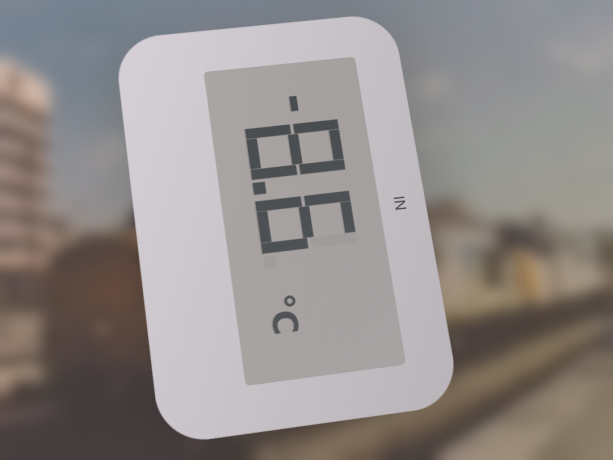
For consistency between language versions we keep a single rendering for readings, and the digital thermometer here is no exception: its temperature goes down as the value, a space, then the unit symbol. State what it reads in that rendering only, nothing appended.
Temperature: -8.6 °C
